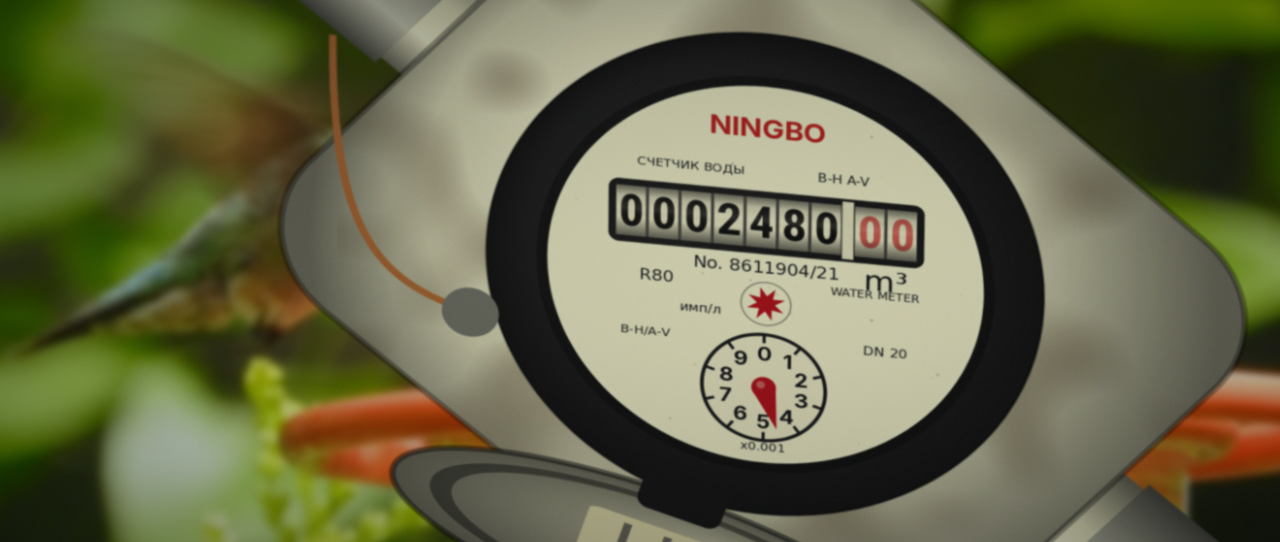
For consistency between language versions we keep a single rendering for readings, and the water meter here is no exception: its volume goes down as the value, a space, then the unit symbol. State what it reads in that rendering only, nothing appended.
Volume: 2480.004 m³
